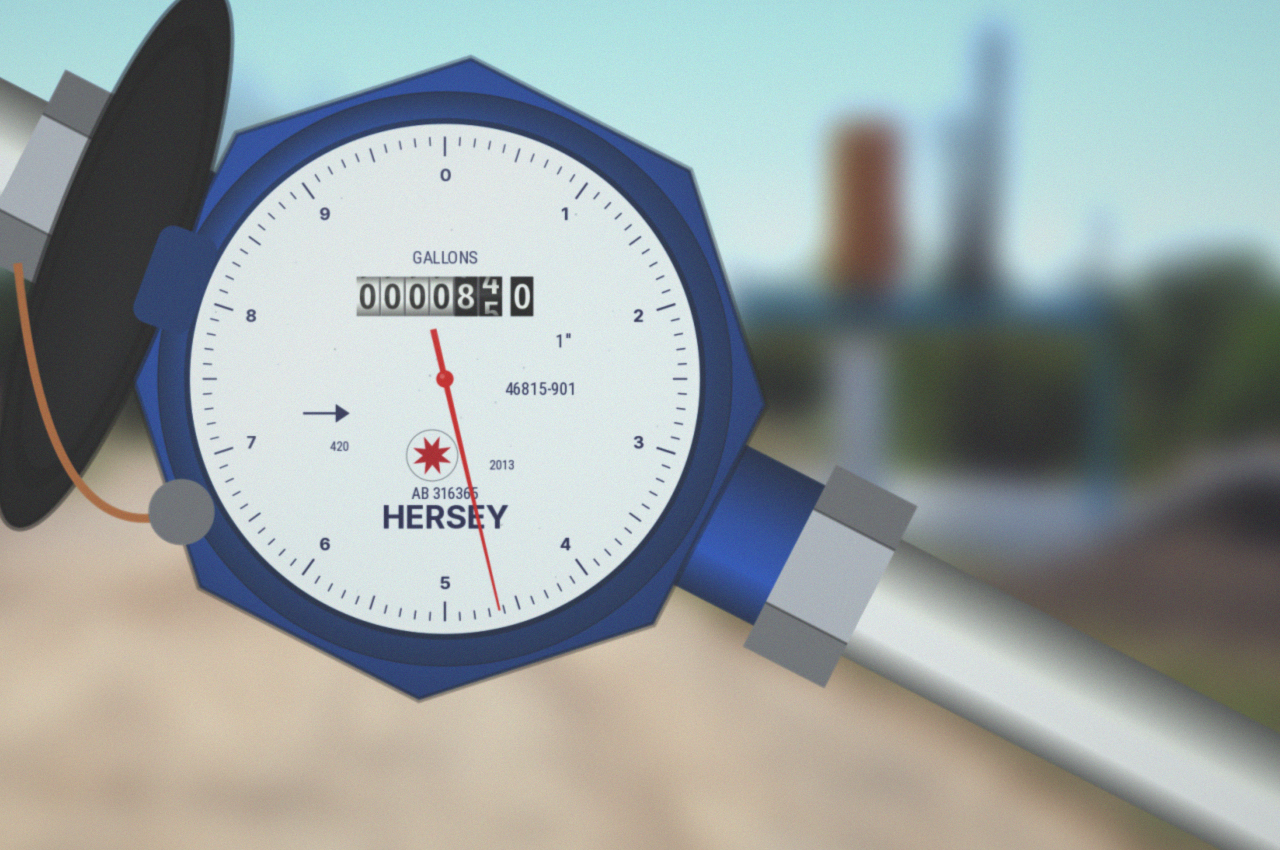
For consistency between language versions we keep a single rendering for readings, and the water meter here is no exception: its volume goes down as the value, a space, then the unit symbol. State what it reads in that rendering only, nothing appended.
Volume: 844.6 gal
